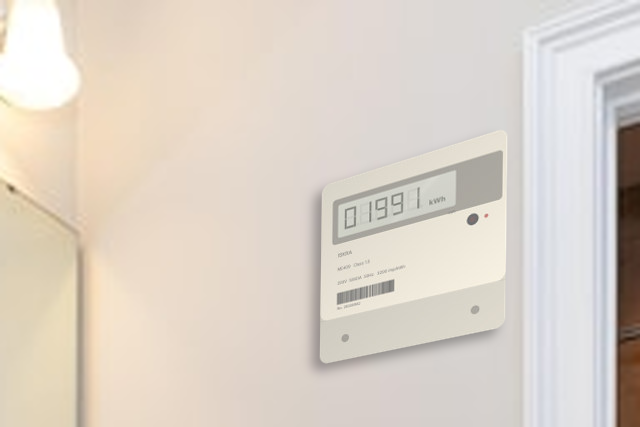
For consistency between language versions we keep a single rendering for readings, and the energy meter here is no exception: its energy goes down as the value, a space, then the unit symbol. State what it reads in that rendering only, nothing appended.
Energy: 1991 kWh
